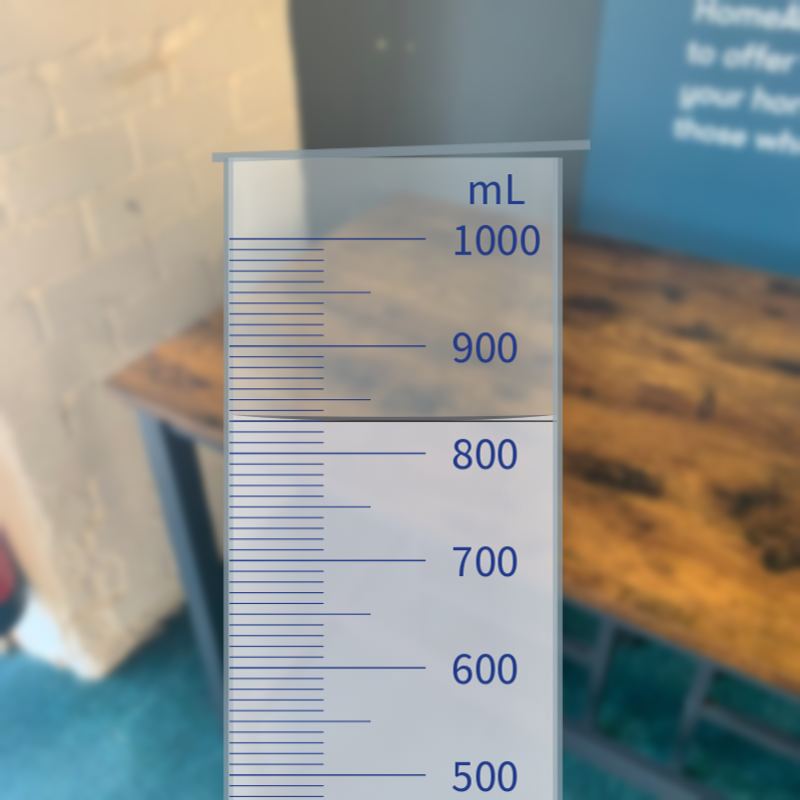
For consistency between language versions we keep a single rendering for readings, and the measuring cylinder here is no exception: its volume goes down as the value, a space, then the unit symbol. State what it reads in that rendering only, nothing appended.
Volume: 830 mL
